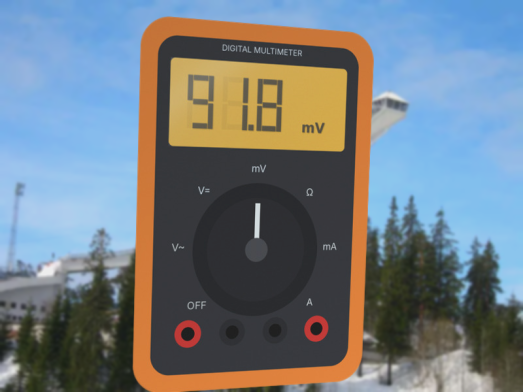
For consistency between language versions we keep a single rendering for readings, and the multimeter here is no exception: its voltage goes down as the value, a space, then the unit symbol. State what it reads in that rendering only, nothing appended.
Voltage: 91.8 mV
